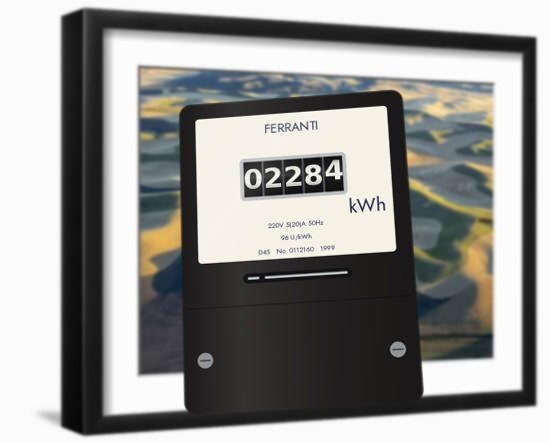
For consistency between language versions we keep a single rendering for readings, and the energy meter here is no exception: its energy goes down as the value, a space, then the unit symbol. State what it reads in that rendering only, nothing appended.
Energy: 2284 kWh
